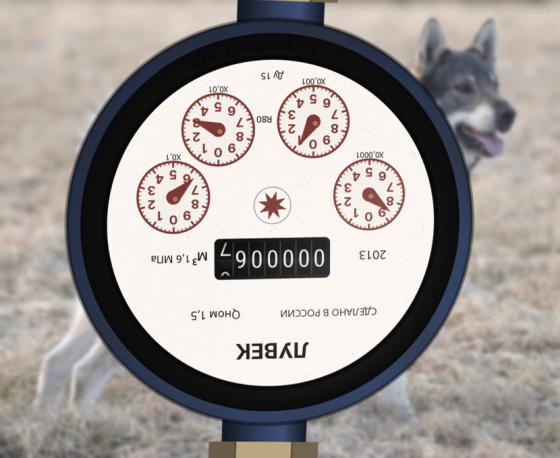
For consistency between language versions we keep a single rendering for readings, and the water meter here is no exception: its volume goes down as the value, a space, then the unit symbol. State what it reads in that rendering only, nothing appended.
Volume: 66.6308 m³
